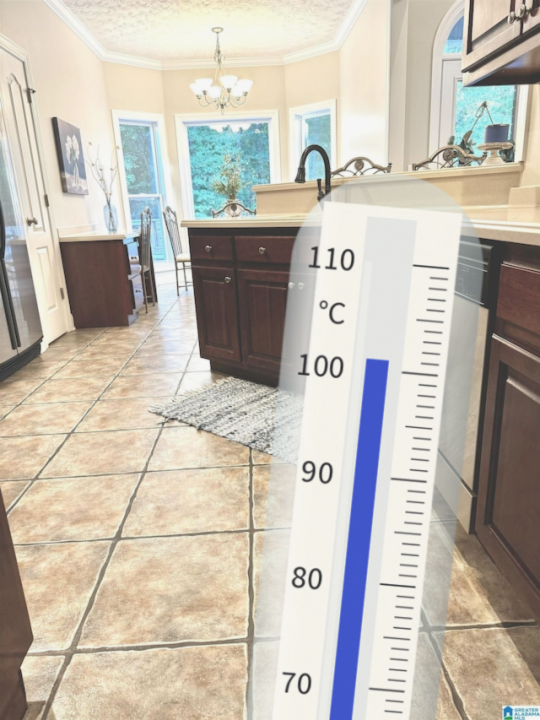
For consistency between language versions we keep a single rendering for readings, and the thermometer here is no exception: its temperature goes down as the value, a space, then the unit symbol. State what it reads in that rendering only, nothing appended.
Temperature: 101 °C
